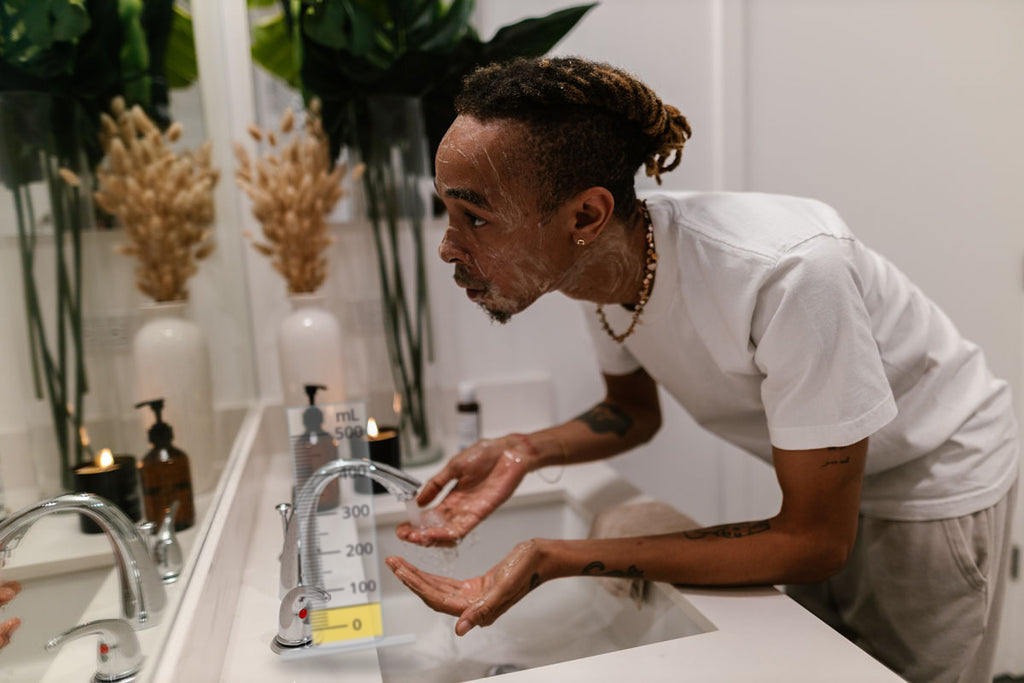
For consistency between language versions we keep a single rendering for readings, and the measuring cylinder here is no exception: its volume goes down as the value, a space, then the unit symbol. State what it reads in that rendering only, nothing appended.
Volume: 50 mL
